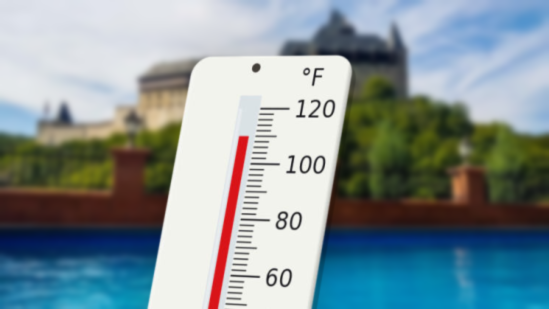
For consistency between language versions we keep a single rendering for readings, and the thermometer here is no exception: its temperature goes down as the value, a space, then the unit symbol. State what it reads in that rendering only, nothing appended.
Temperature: 110 °F
